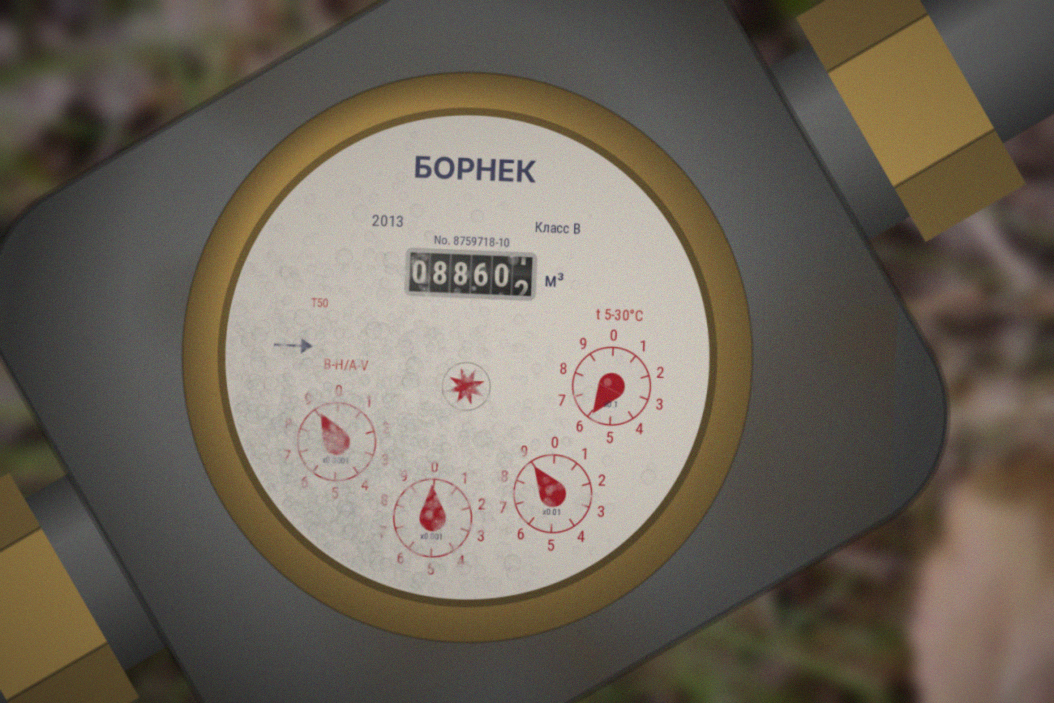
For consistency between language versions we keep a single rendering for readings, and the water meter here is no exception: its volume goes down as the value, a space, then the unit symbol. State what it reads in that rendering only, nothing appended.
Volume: 88601.5899 m³
